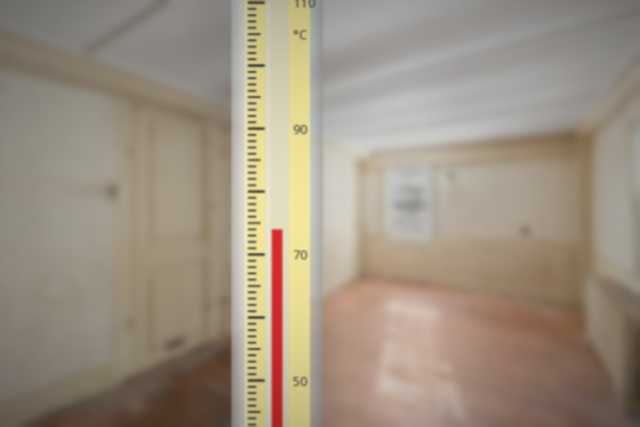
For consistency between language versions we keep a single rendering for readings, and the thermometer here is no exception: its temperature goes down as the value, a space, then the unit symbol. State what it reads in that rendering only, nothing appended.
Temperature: 74 °C
